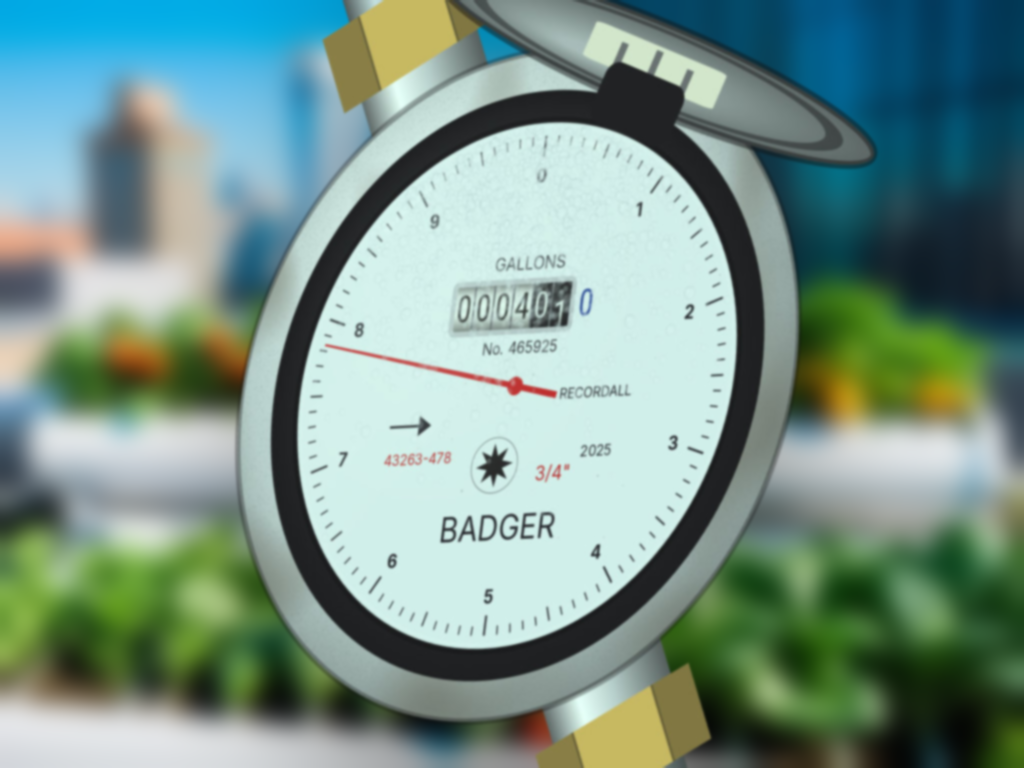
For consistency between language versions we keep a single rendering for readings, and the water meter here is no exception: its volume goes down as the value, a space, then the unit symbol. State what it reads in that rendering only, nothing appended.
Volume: 4007.8 gal
